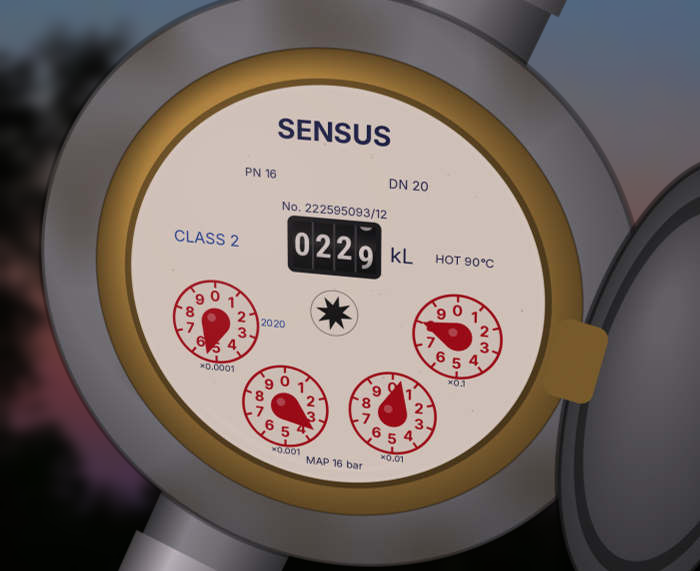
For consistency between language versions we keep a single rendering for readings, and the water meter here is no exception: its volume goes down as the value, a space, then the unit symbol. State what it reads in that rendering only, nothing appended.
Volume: 228.8035 kL
